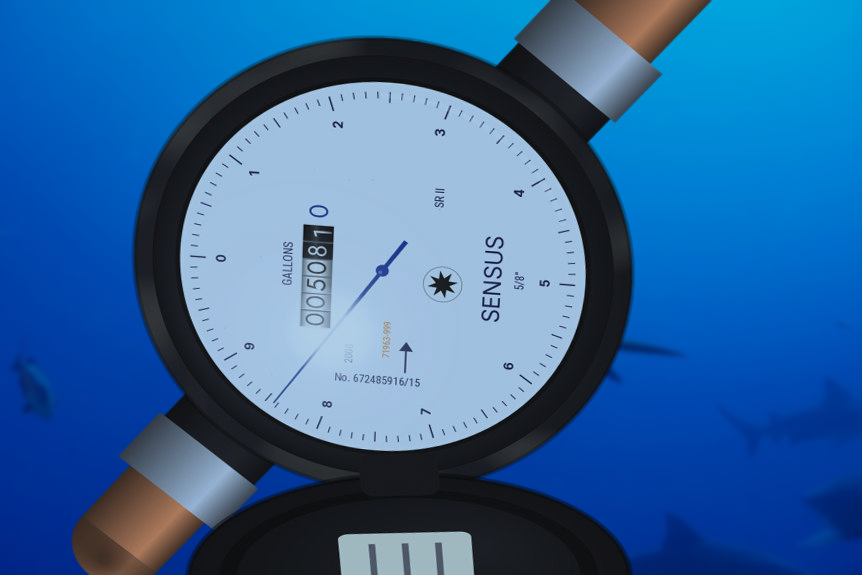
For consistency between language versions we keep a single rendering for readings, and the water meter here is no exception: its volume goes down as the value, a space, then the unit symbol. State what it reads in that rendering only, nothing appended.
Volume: 50808.4 gal
